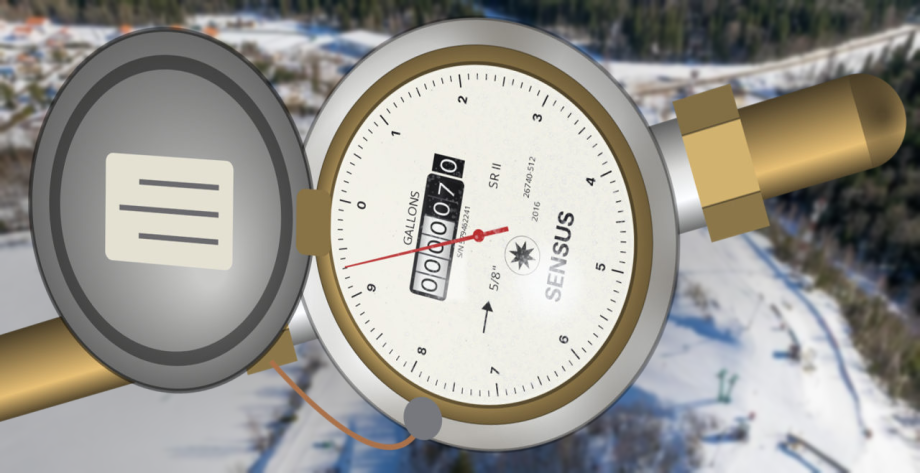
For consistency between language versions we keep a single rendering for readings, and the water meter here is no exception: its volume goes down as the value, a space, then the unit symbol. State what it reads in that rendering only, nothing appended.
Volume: 69.3 gal
